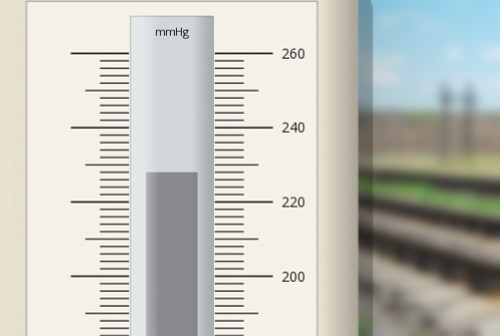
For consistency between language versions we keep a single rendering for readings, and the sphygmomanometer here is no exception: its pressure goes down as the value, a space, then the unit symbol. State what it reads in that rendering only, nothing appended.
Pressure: 228 mmHg
